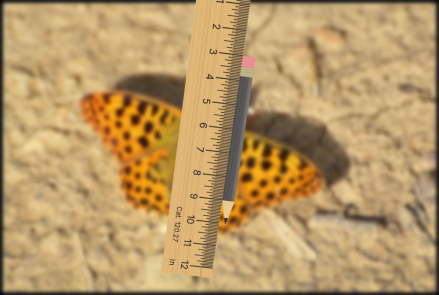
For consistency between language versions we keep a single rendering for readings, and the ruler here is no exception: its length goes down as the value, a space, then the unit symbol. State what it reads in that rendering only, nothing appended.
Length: 7 in
